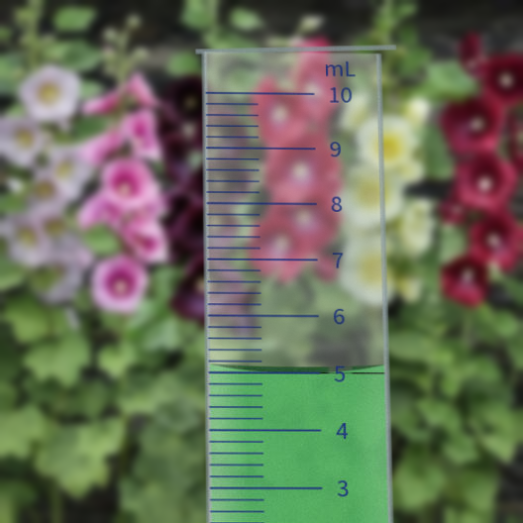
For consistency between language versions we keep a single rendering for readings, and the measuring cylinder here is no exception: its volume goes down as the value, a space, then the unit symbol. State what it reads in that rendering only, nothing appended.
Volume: 5 mL
